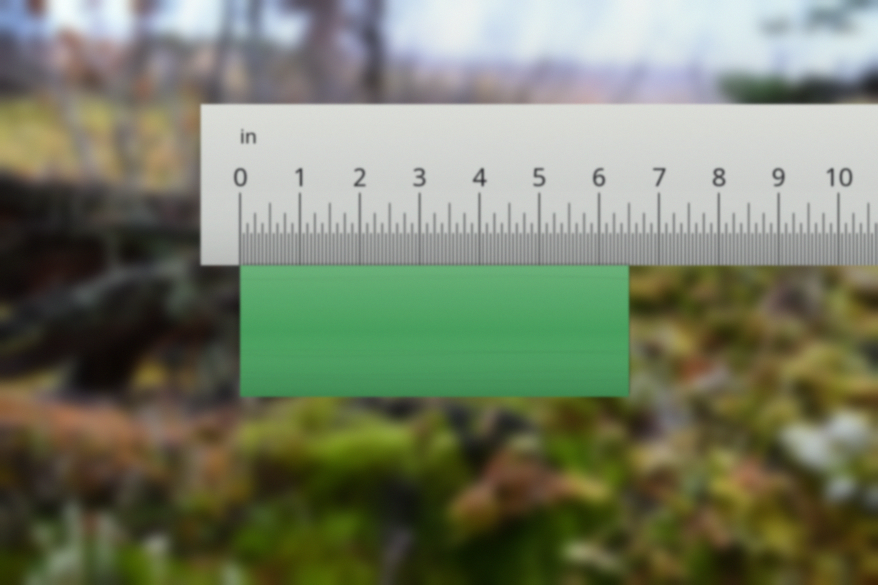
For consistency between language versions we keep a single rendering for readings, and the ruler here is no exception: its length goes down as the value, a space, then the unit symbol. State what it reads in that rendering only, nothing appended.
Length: 6.5 in
